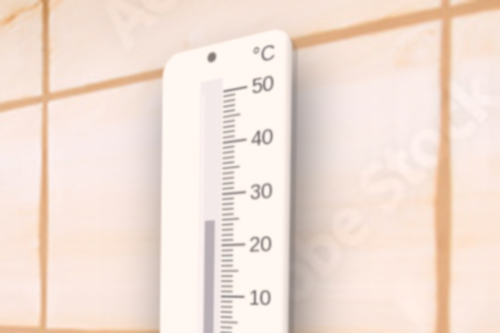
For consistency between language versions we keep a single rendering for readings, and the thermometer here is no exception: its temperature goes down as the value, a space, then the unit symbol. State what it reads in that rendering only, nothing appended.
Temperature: 25 °C
